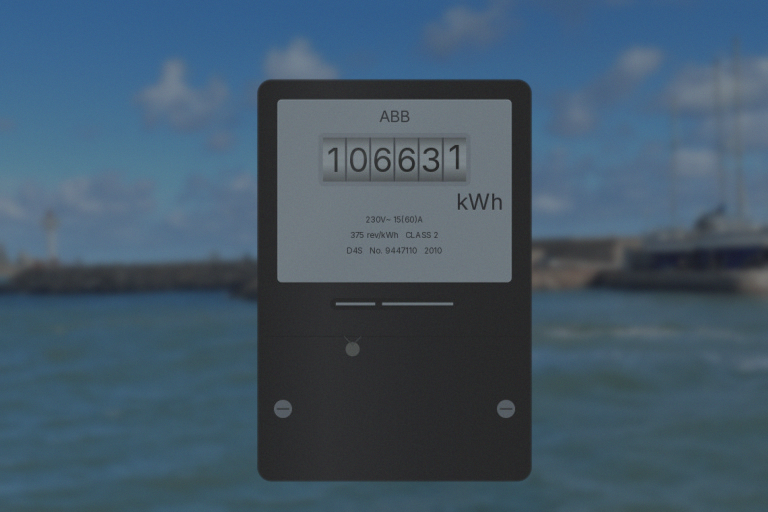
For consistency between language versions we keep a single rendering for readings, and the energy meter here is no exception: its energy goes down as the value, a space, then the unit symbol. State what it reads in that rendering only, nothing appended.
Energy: 106631 kWh
